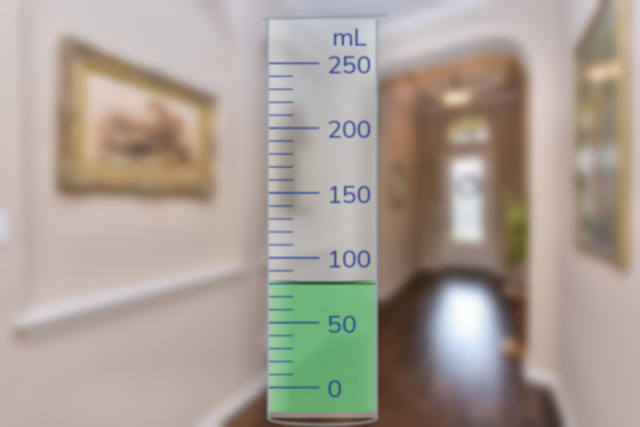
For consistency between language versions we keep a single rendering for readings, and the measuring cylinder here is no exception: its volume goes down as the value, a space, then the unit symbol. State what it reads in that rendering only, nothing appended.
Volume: 80 mL
